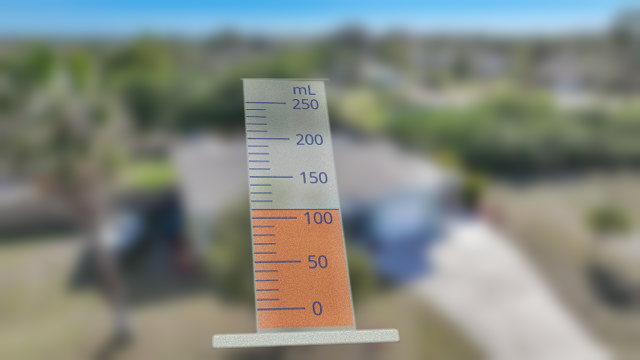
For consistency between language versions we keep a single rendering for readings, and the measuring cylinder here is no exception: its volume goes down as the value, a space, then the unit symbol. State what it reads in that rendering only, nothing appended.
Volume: 110 mL
